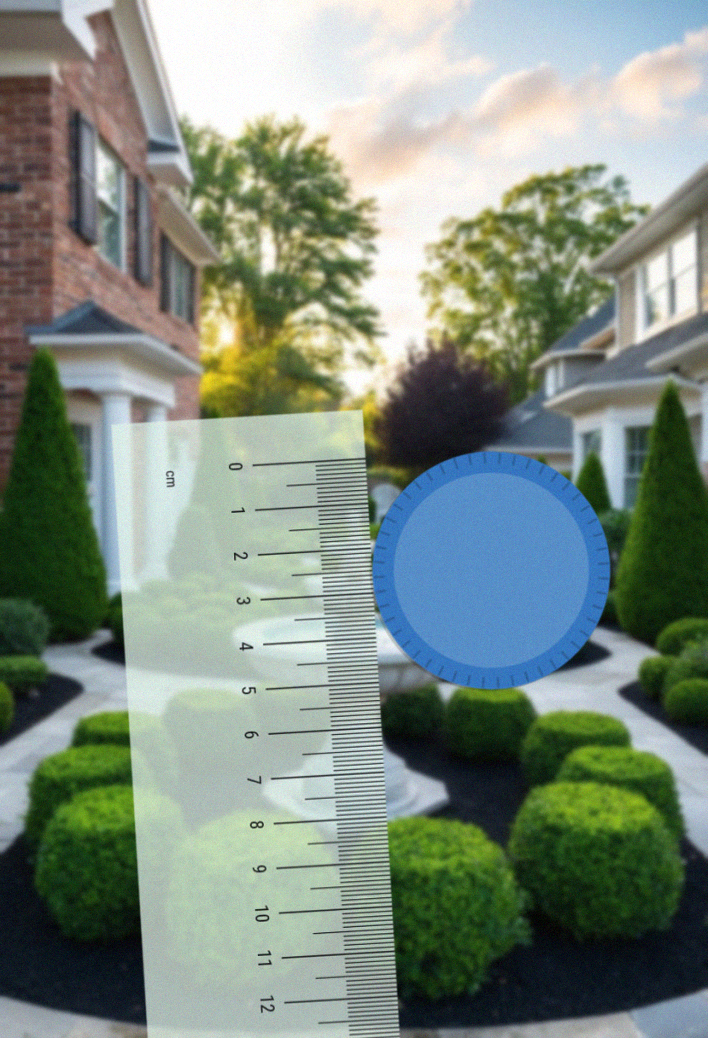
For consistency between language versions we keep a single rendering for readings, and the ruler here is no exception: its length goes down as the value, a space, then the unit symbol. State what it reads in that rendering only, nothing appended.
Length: 5.3 cm
